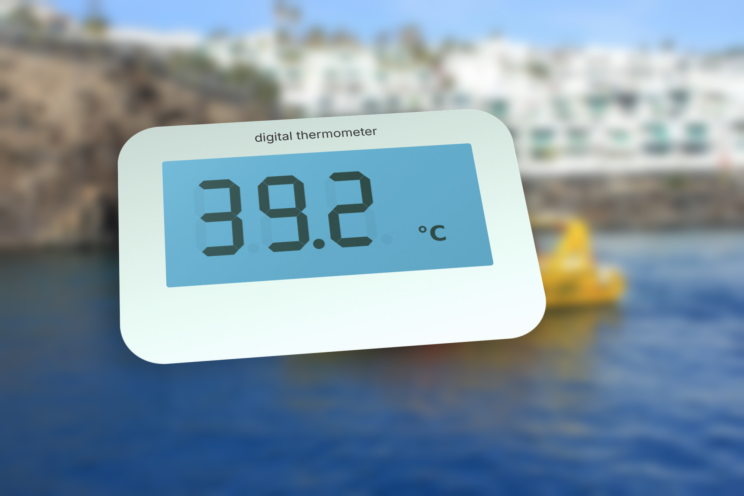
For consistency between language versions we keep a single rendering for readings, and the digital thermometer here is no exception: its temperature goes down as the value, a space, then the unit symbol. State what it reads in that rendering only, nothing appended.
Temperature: 39.2 °C
